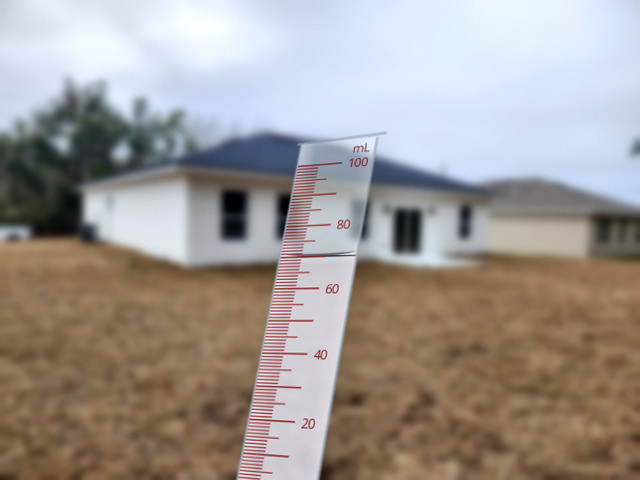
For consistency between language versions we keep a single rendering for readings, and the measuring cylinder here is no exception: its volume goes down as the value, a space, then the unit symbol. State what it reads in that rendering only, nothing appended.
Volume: 70 mL
